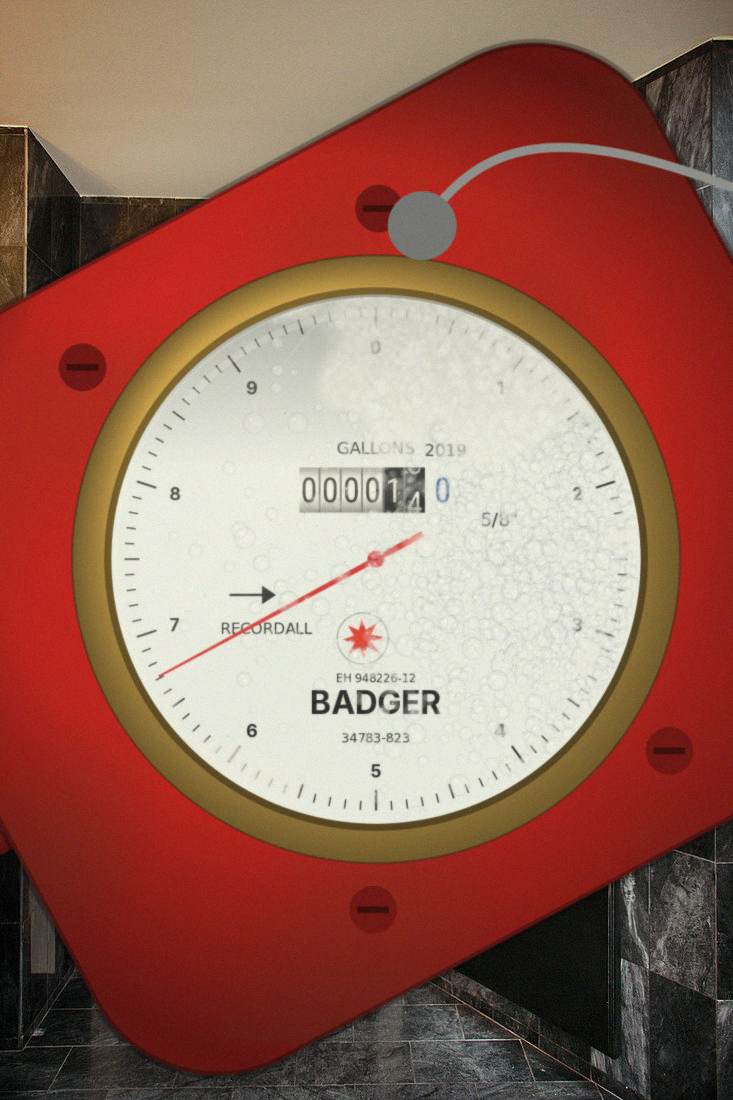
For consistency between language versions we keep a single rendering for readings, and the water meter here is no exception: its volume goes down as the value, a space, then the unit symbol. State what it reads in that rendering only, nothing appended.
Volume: 136.7 gal
